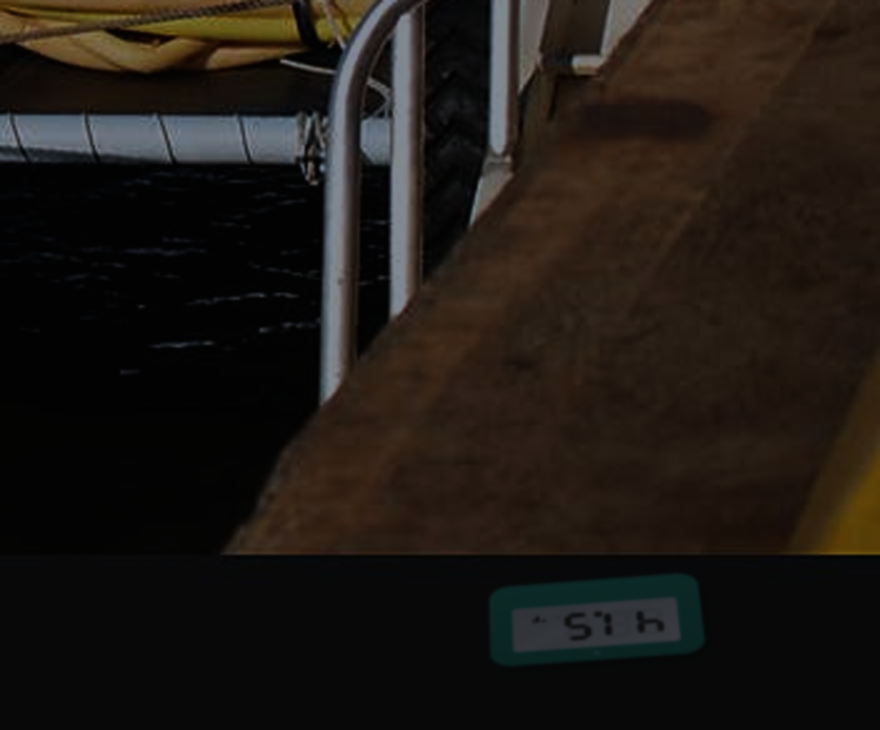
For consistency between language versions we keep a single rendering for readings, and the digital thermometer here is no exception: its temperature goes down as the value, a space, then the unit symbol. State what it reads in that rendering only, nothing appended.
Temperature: 41.5 °F
